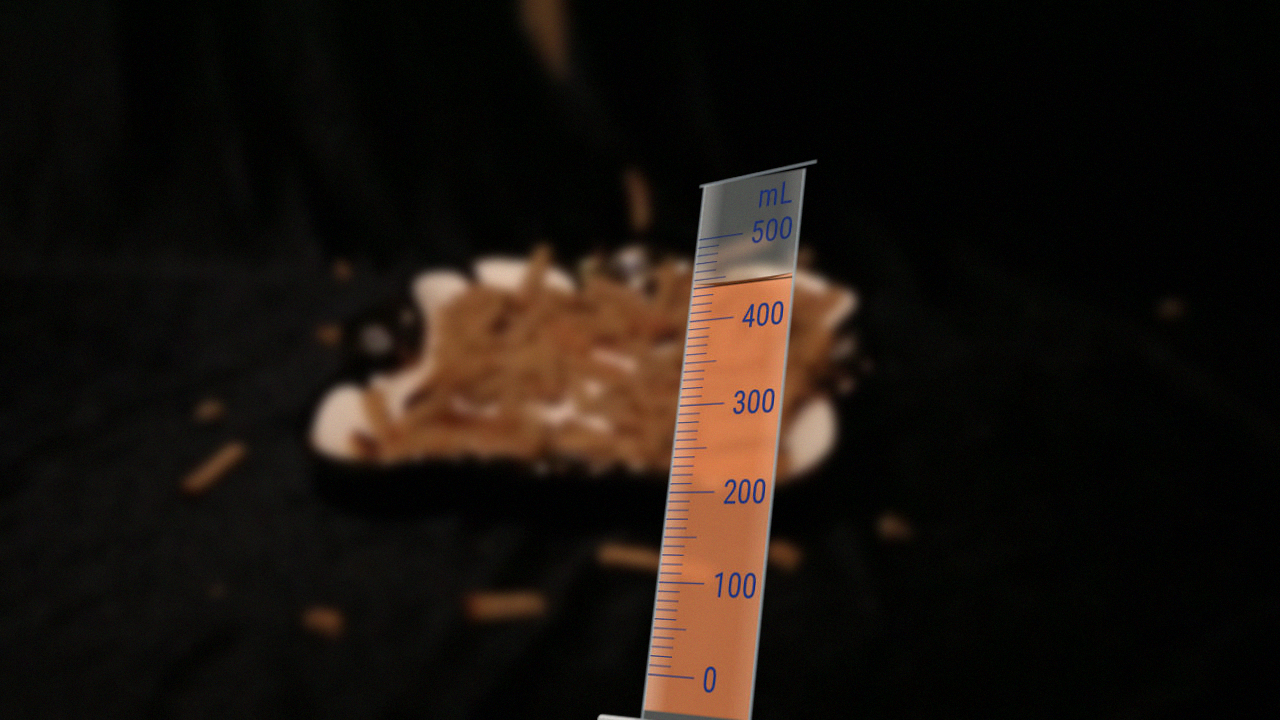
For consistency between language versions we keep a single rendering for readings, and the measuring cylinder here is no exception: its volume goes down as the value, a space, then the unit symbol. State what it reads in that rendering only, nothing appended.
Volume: 440 mL
